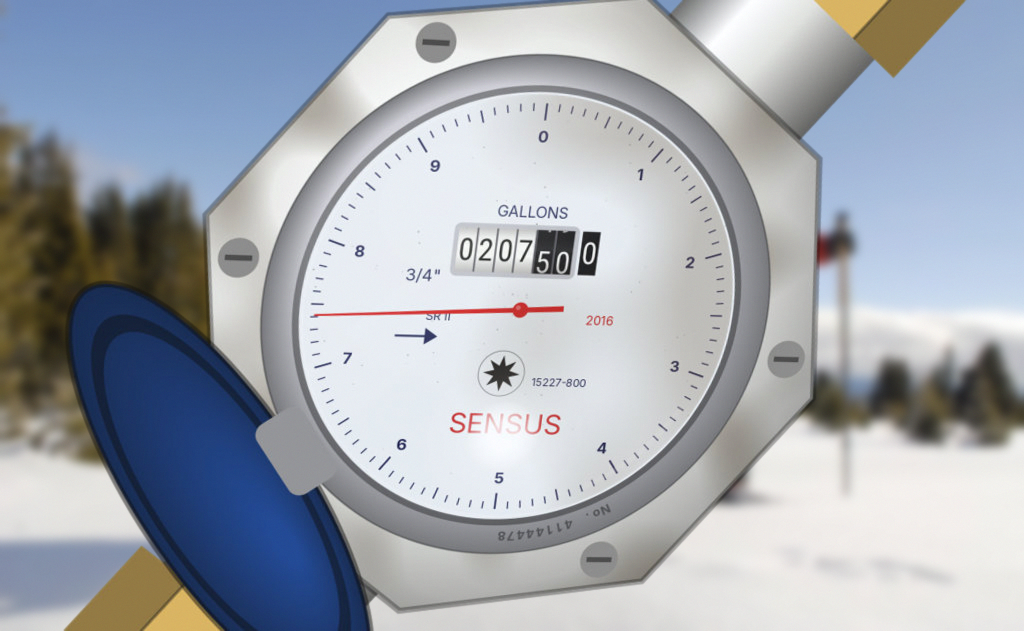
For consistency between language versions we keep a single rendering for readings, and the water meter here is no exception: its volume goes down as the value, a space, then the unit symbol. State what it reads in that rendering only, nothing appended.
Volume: 207497.4 gal
